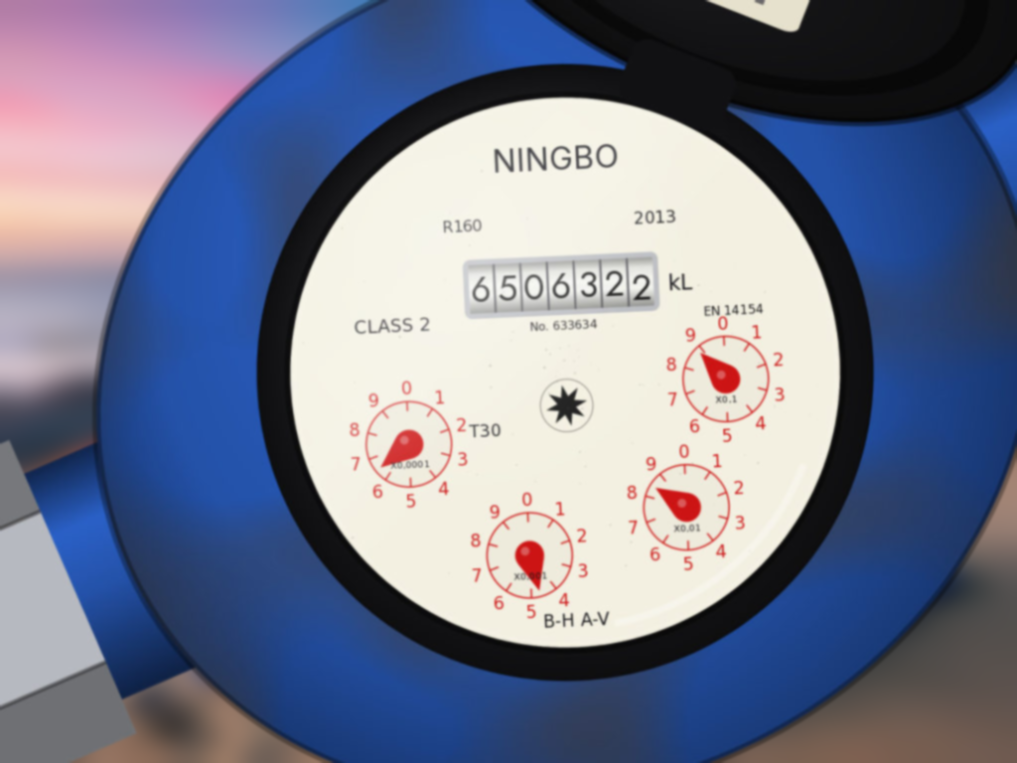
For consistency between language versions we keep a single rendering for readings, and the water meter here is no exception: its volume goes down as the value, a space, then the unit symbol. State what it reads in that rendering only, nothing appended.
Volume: 6506321.8846 kL
